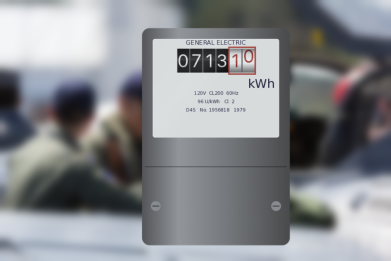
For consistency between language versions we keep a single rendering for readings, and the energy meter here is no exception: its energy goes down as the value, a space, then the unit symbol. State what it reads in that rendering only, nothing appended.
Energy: 713.10 kWh
